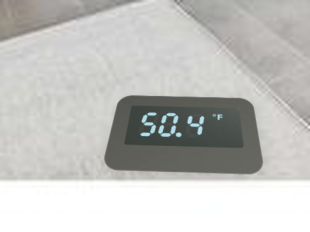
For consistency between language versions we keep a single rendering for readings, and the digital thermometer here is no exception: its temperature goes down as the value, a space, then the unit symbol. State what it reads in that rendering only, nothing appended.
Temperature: 50.4 °F
